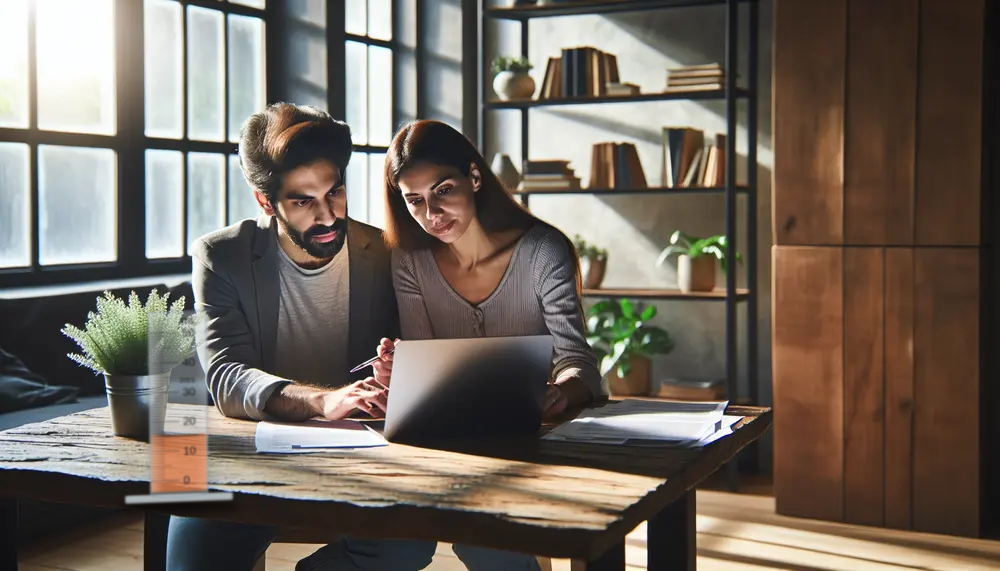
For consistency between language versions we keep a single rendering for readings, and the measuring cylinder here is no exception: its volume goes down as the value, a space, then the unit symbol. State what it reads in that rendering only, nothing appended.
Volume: 15 mL
